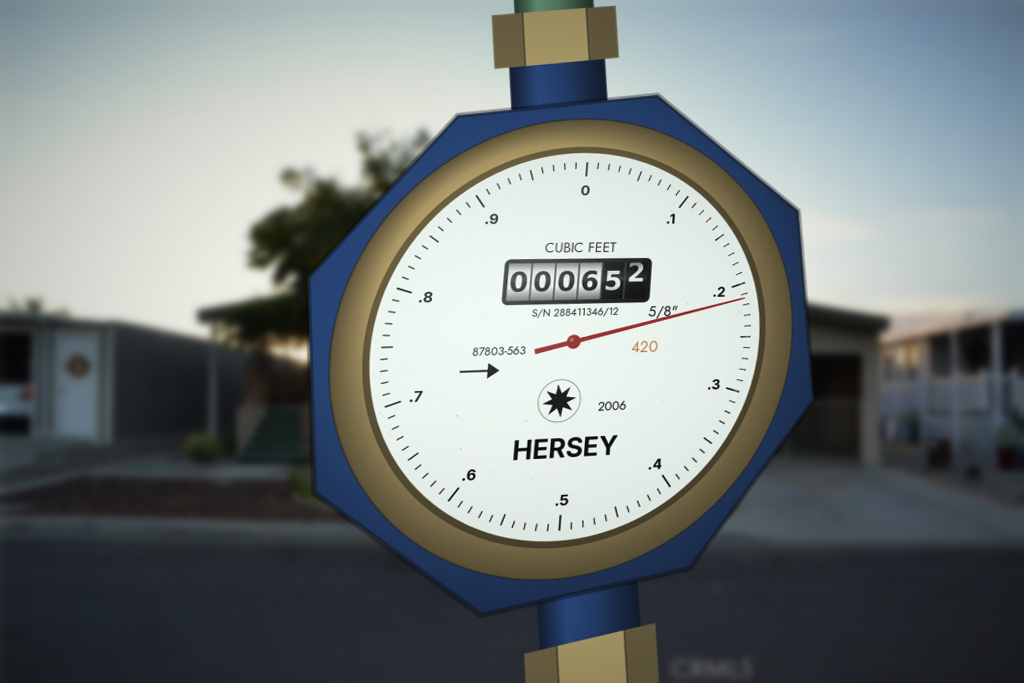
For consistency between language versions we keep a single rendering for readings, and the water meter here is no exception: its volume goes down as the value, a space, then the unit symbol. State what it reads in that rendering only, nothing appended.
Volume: 652.21 ft³
